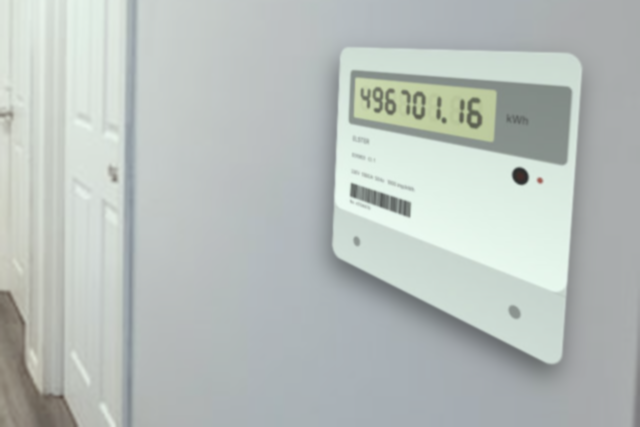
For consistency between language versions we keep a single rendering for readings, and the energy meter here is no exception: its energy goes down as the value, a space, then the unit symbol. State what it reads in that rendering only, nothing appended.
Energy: 496701.16 kWh
